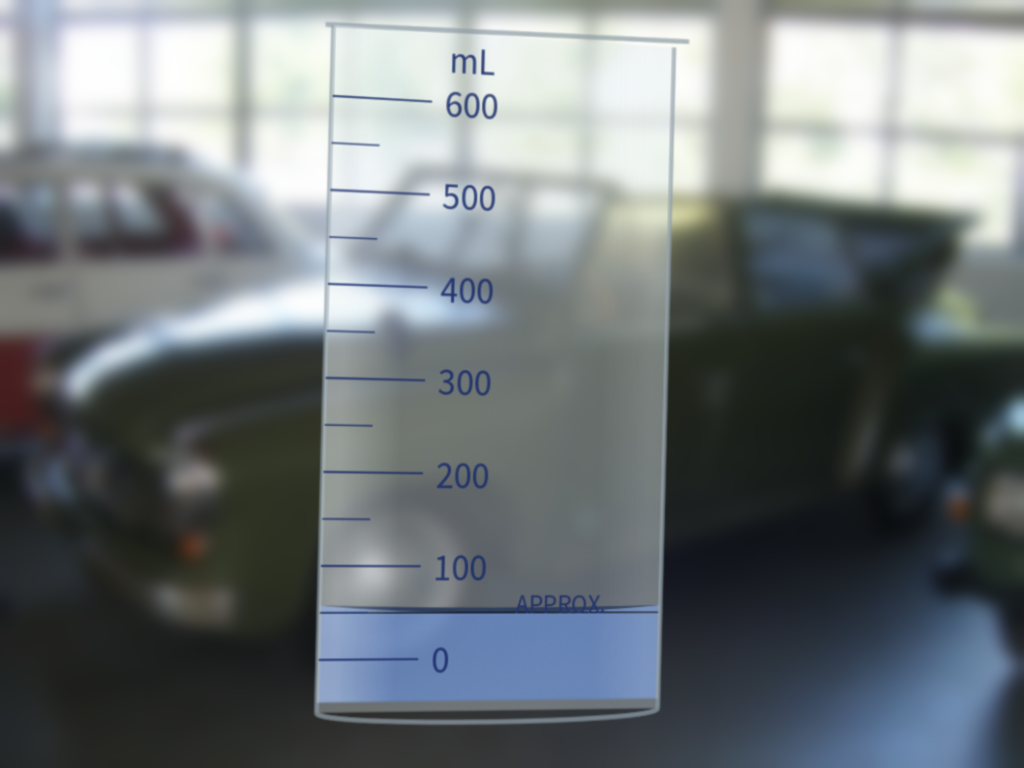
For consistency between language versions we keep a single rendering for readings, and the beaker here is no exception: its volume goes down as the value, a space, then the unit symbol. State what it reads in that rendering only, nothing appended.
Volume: 50 mL
